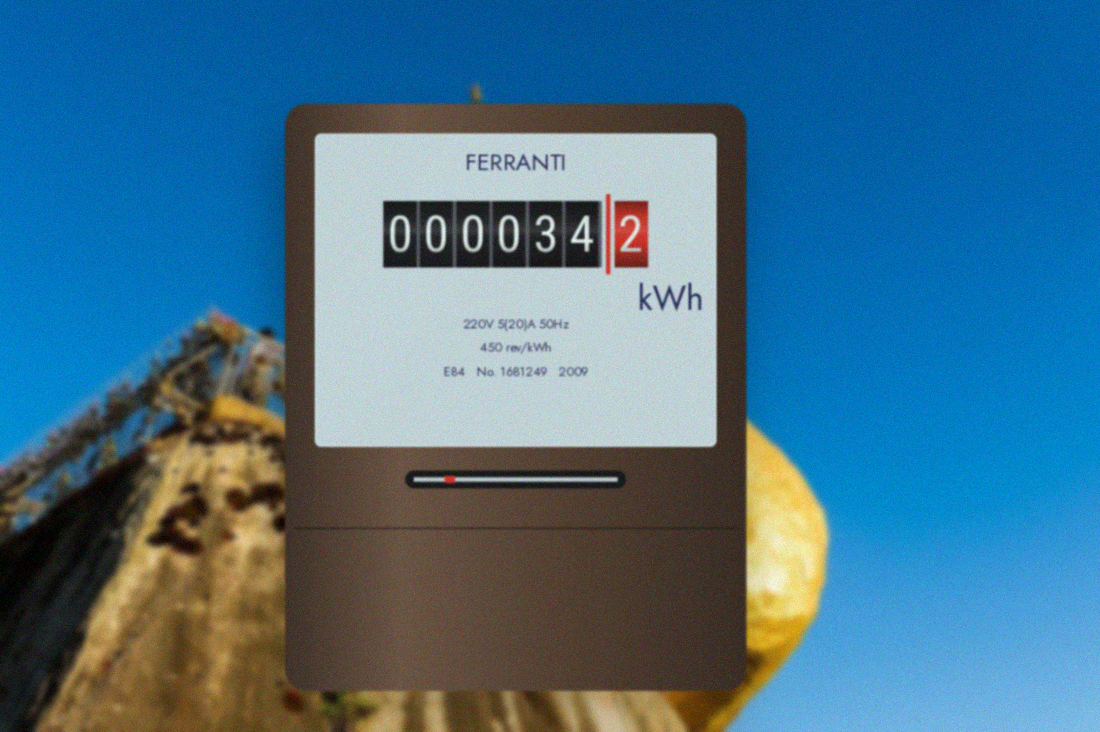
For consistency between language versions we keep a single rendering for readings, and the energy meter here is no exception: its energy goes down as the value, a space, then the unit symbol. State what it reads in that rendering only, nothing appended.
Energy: 34.2 kWh
